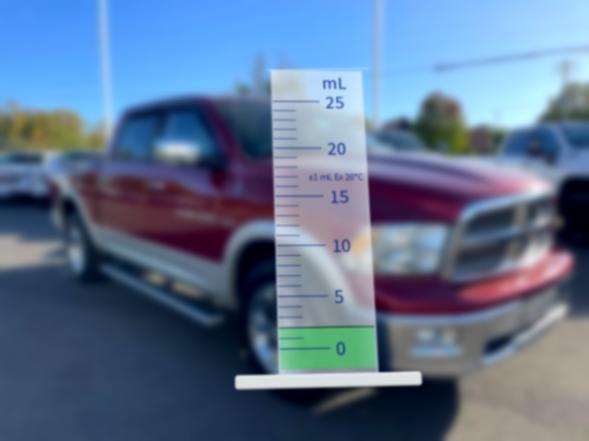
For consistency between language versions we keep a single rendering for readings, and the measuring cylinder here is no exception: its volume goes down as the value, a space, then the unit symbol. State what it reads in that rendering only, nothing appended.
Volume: 2 mL
